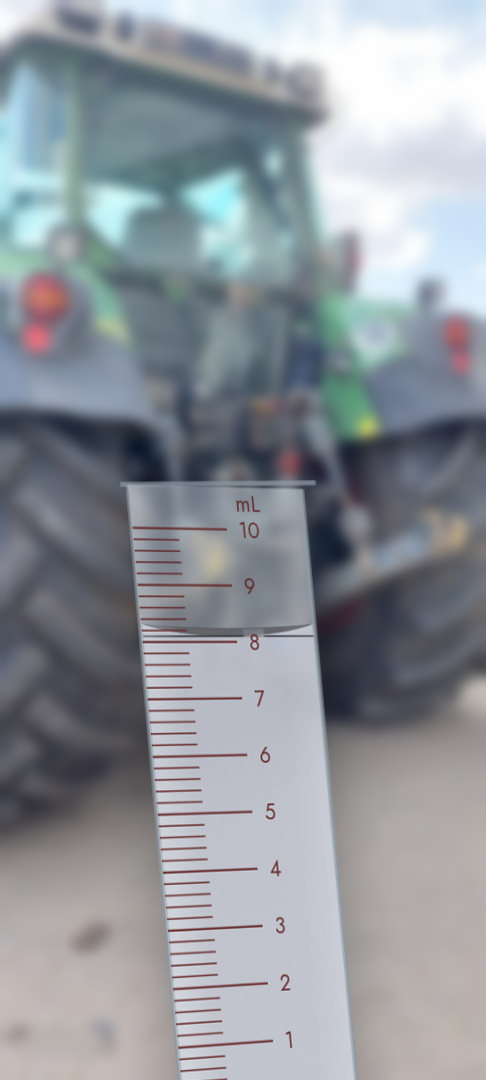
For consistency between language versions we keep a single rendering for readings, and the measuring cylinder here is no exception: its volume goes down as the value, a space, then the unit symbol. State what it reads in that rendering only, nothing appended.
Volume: 8.1 mL
